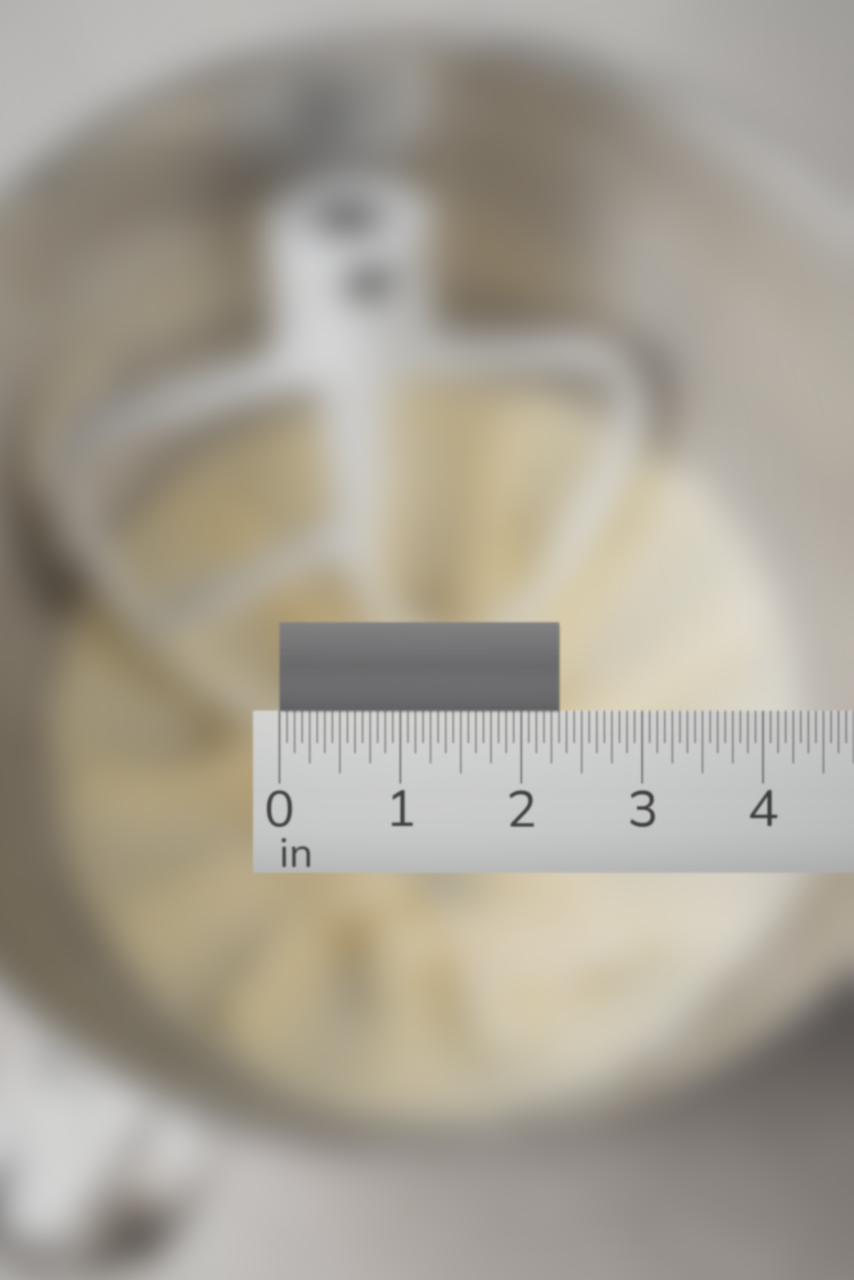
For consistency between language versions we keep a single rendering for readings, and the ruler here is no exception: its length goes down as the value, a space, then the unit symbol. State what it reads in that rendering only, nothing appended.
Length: 2.3125 in
